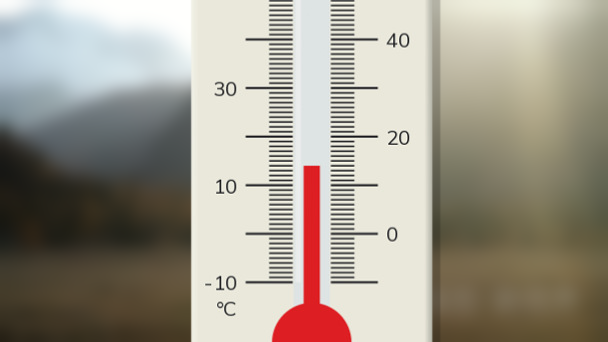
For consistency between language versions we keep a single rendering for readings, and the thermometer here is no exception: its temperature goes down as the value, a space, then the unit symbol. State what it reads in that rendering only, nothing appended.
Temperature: 14 °C
